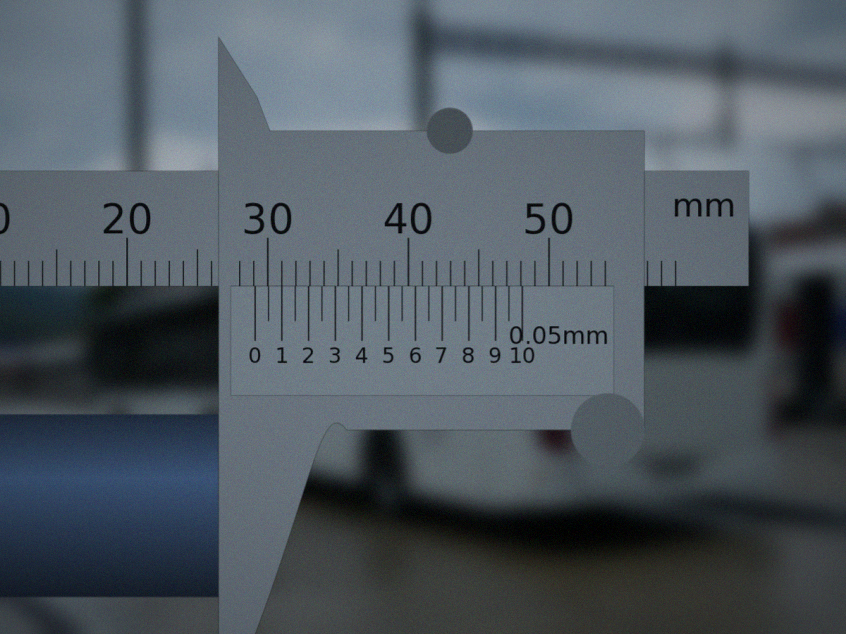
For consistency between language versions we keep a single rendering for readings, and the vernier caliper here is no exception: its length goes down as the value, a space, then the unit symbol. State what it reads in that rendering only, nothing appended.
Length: 29.1 mm
